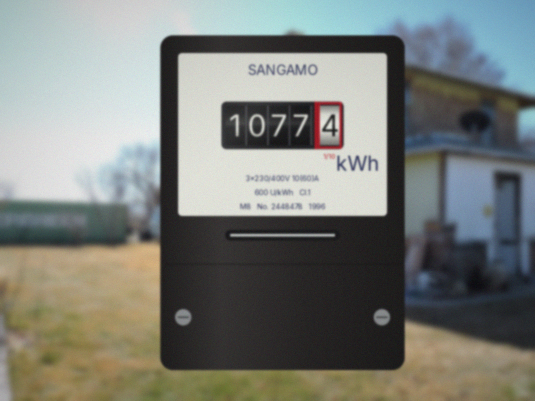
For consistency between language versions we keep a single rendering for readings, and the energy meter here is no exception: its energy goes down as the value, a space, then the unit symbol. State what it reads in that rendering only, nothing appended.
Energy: 1077.4 kWh
